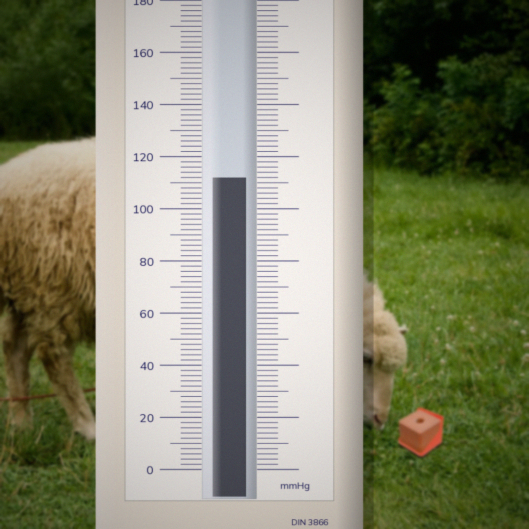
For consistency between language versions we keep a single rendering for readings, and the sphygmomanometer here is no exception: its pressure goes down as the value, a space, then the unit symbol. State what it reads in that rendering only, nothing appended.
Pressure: 112 mmHg
